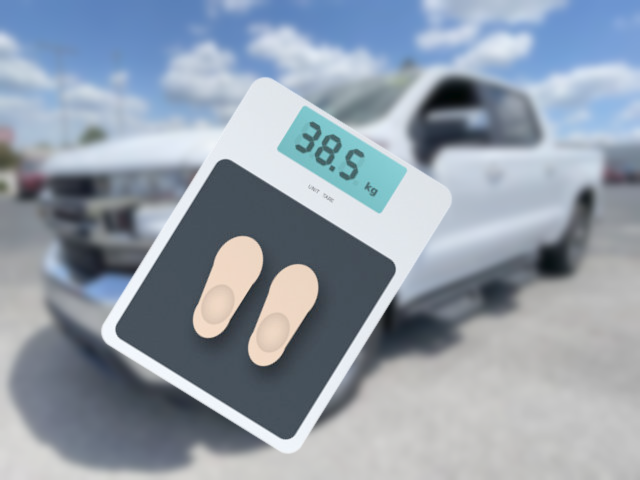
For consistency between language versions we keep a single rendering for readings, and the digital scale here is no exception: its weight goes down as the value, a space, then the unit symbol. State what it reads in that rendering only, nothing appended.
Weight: 38.5 kg
